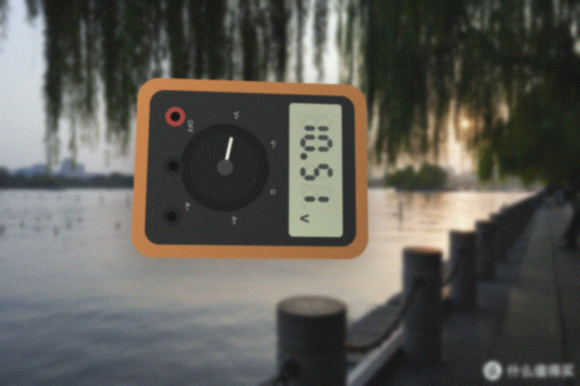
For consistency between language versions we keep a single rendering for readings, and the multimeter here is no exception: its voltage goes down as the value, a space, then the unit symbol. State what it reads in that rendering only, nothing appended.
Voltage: 10.51 V
